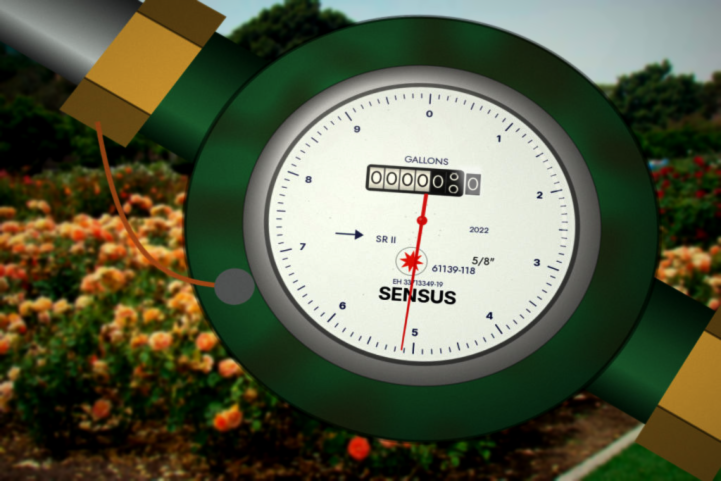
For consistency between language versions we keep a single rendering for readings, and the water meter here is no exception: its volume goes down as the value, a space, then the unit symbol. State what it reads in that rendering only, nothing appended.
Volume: 85.1 gal
